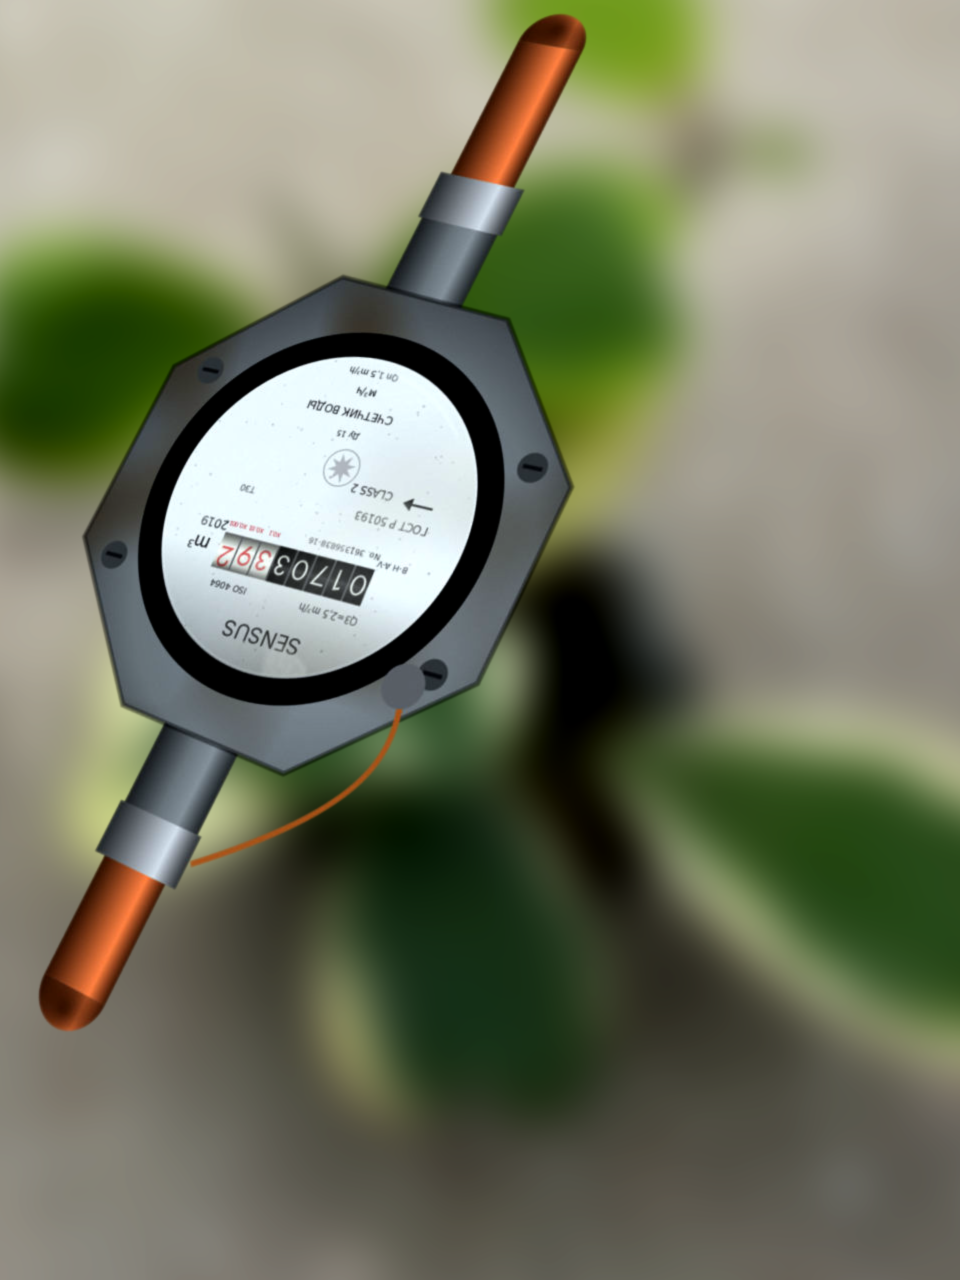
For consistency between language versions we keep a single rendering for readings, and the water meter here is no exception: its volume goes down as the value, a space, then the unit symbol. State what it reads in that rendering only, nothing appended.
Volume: 1703.392 m³
